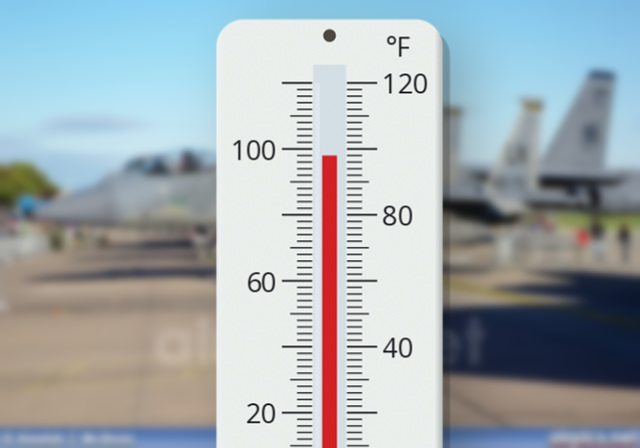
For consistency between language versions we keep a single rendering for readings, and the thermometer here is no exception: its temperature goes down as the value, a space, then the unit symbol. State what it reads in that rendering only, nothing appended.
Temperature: 98 °F
